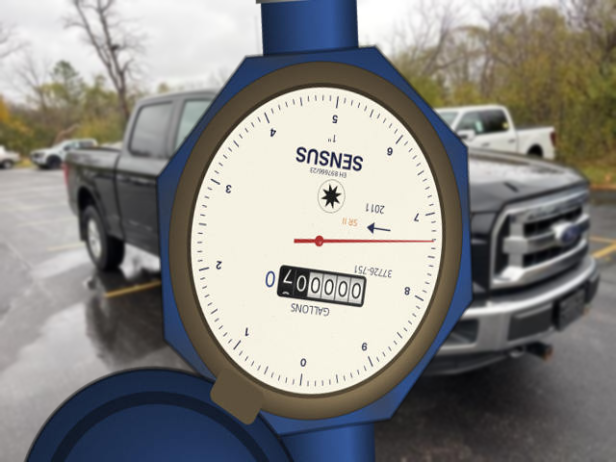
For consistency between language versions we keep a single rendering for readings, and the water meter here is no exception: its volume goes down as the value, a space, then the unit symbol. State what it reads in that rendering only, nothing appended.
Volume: 67.3 gal
